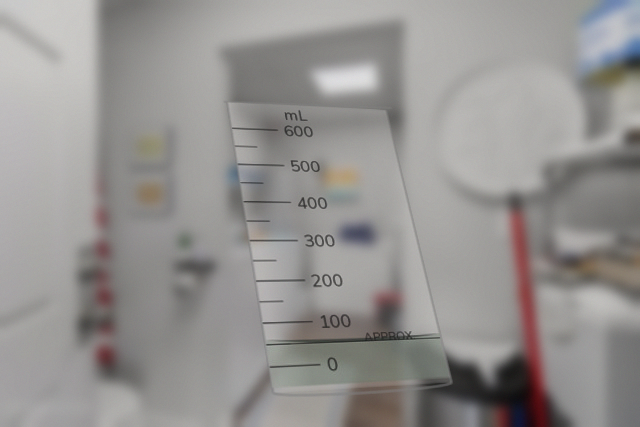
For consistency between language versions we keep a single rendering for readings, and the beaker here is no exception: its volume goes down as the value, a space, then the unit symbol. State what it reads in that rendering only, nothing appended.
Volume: 50 mL
